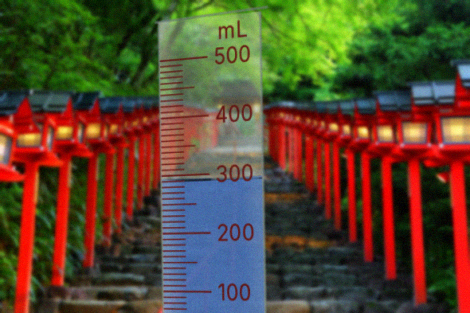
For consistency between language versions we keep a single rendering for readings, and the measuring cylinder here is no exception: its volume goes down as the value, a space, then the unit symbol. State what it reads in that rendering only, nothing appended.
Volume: 290 mL
